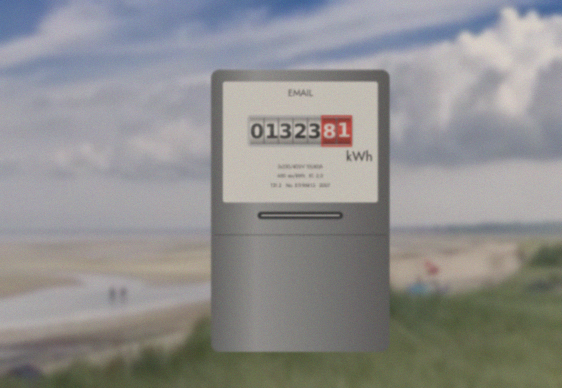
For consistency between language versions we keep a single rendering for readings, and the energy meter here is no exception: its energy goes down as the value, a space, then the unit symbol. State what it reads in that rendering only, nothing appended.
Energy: 1323.81 kWh
